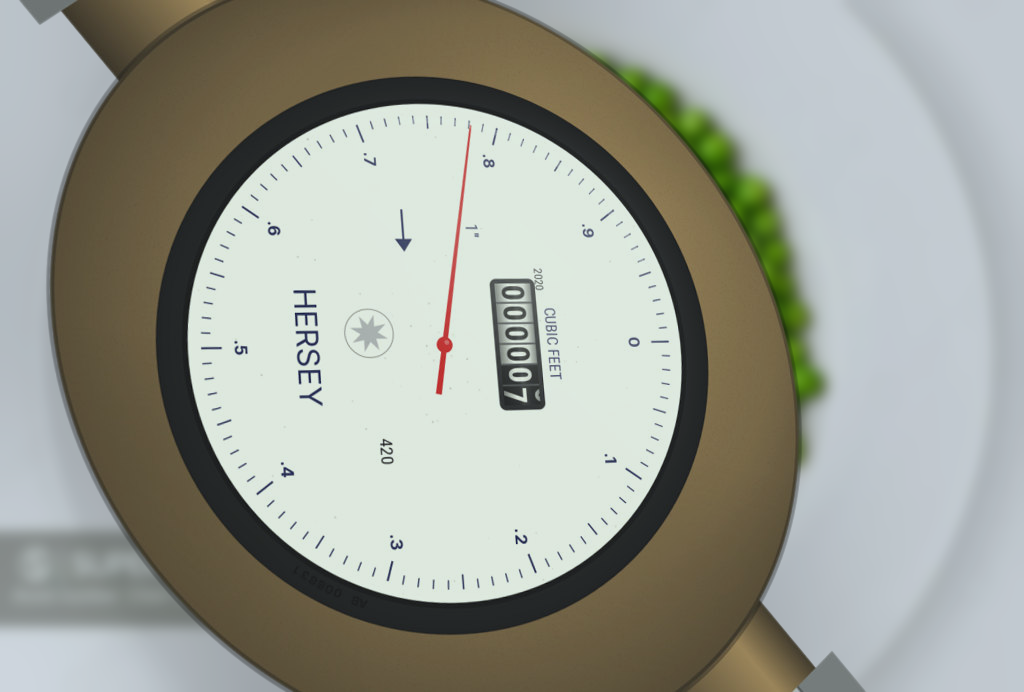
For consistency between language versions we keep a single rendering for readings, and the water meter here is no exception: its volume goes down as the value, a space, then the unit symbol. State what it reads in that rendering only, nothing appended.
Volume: 6.78 ft³
